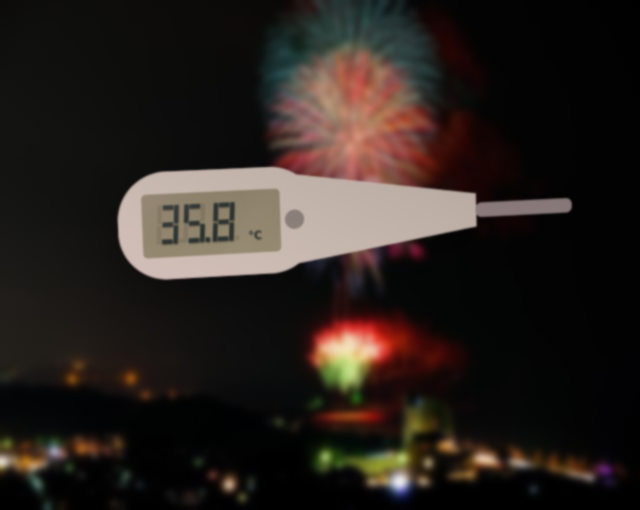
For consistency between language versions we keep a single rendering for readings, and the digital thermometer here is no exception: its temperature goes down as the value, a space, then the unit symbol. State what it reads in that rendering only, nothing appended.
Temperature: 35.8 °C
